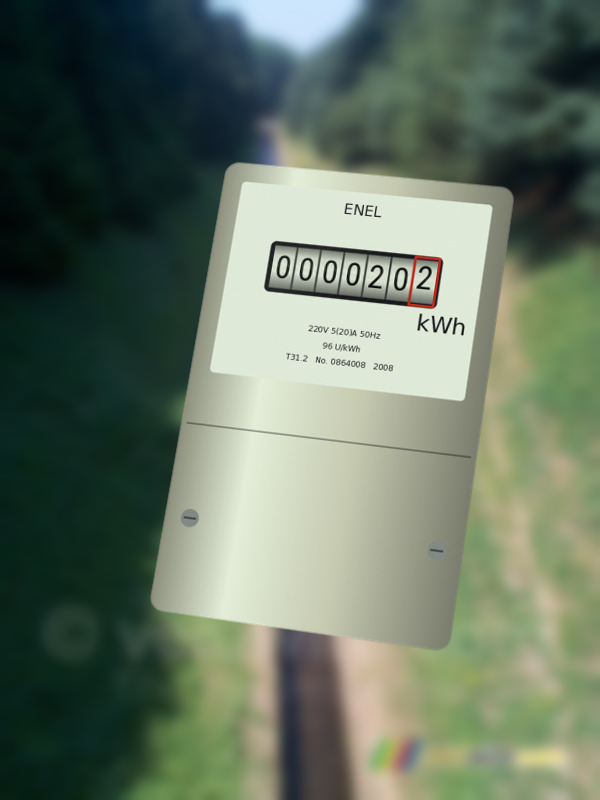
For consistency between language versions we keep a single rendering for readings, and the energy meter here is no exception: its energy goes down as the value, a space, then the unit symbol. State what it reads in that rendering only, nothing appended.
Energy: 20.2 kWh
